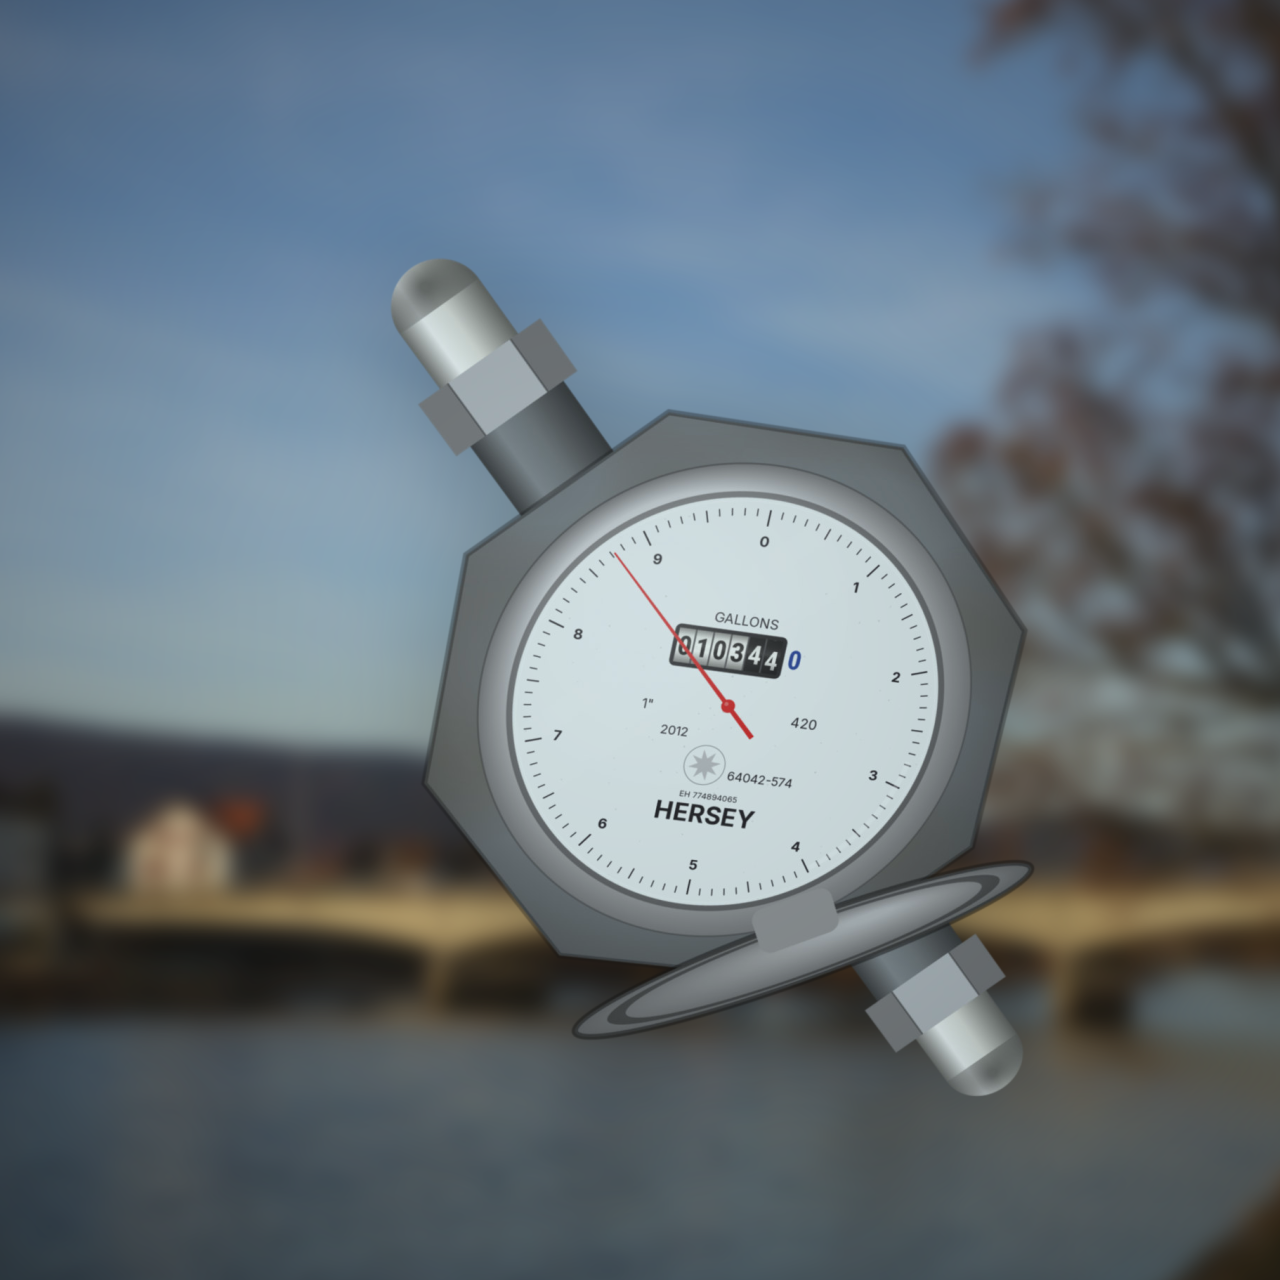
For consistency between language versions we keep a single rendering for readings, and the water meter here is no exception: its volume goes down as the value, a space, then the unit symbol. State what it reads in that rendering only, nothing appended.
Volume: 103438.7 gal
